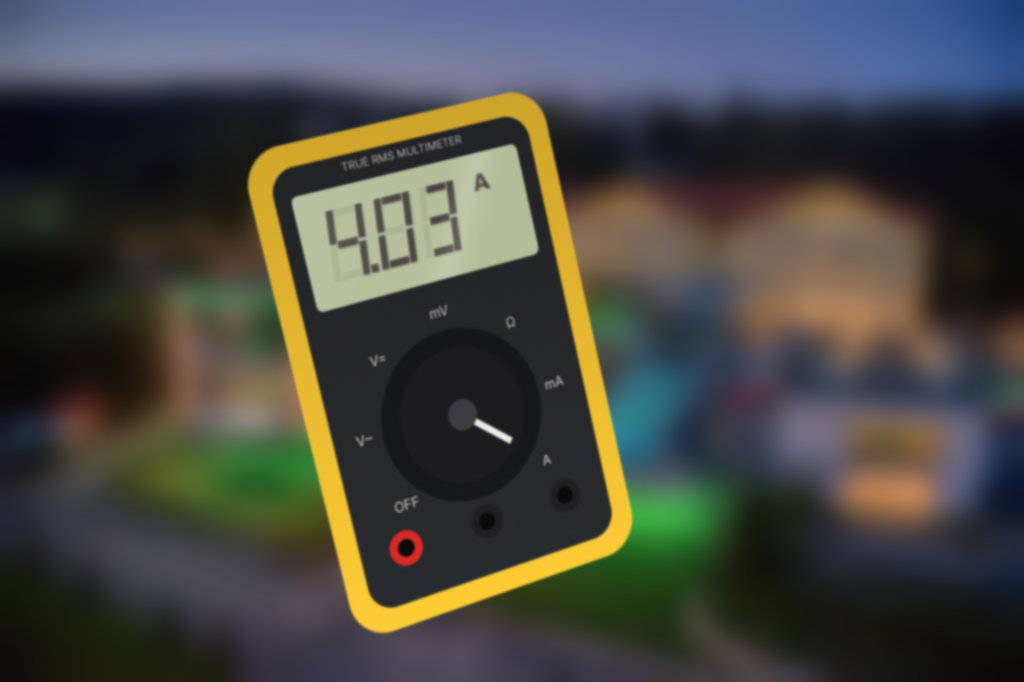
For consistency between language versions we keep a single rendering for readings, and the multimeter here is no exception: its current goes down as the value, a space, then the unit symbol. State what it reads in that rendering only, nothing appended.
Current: 4.03 A
